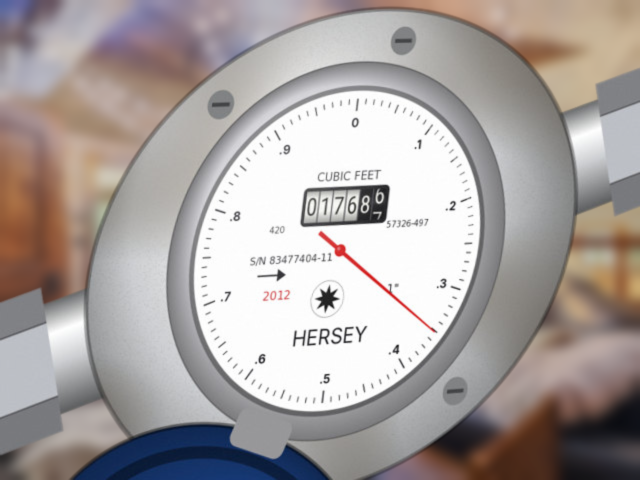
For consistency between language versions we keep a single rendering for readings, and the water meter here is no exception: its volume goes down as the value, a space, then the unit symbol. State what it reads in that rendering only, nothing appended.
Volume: 17686.35 ft³
